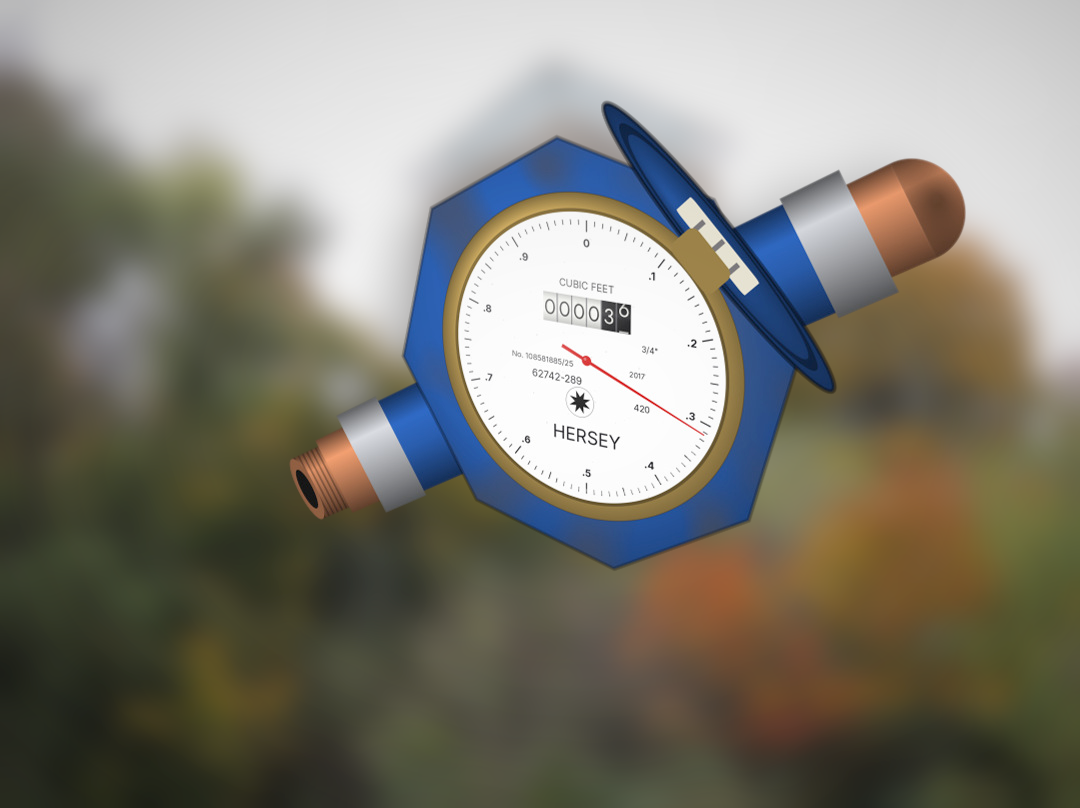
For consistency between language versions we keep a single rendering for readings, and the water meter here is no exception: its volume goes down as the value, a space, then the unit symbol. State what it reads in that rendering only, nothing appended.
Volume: 36.31 ft³
